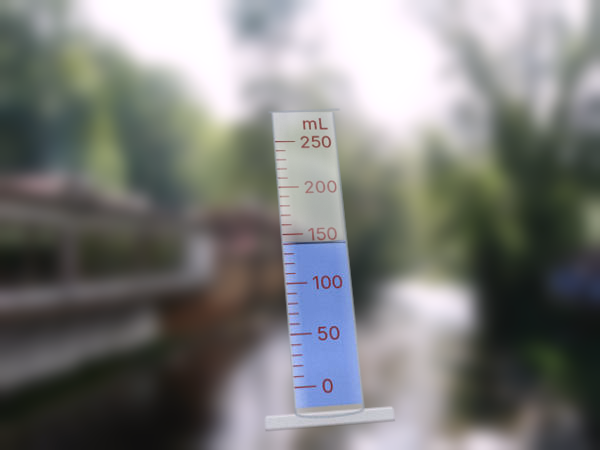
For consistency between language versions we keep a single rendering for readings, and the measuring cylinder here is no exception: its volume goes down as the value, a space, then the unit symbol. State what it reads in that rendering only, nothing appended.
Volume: 140 mL
